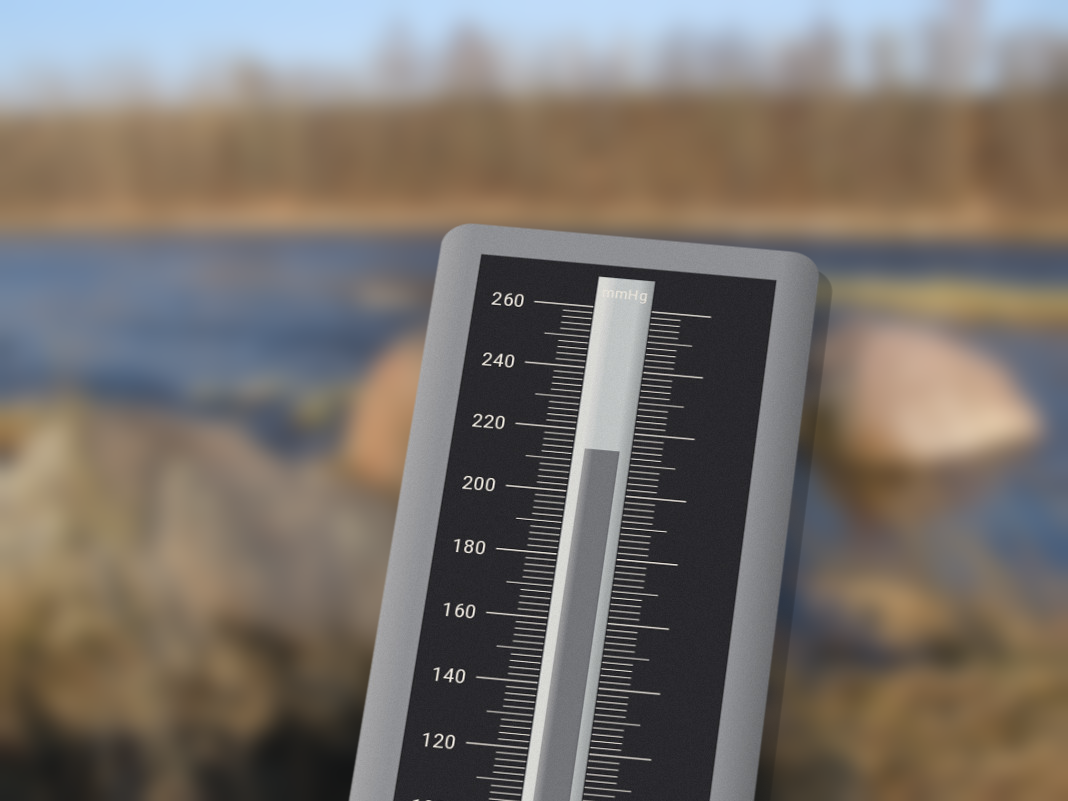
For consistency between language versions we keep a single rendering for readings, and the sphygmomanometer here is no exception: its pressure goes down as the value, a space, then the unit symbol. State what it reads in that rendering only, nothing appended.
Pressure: 214 mmHg
